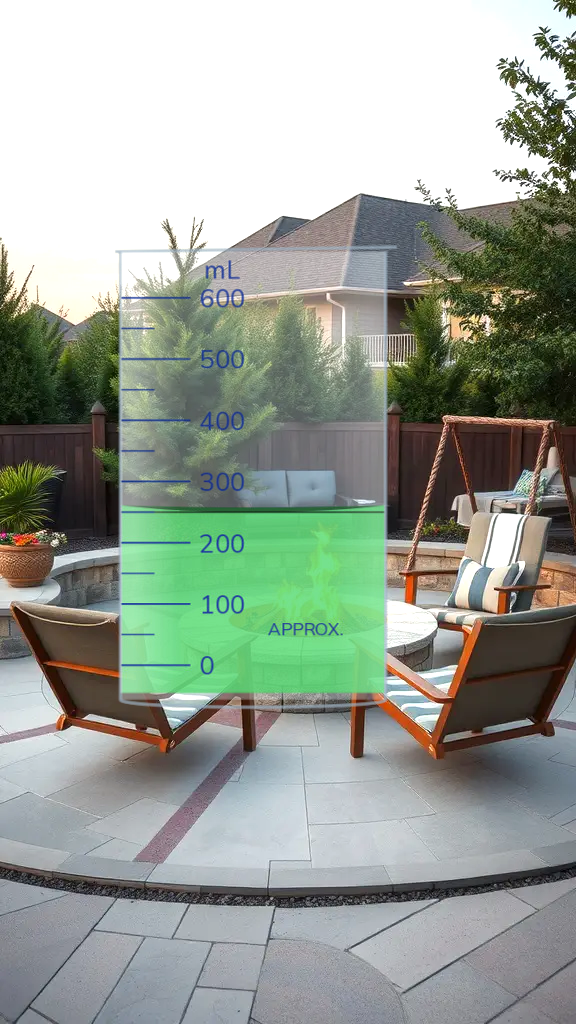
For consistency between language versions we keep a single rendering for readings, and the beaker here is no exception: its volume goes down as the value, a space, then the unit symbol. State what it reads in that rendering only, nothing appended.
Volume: 250 mL
